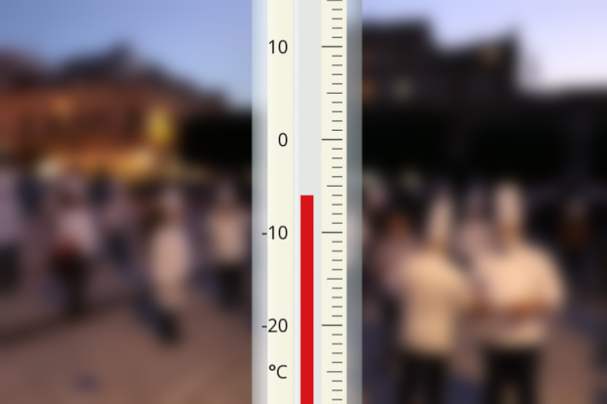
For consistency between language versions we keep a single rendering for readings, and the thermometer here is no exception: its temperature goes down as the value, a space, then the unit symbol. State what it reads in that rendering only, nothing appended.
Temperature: -6 °C
